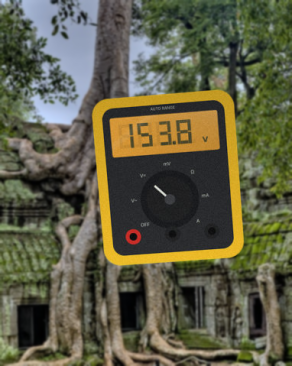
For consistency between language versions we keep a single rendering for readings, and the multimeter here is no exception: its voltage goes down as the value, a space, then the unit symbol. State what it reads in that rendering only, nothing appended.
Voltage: 153.8 V
